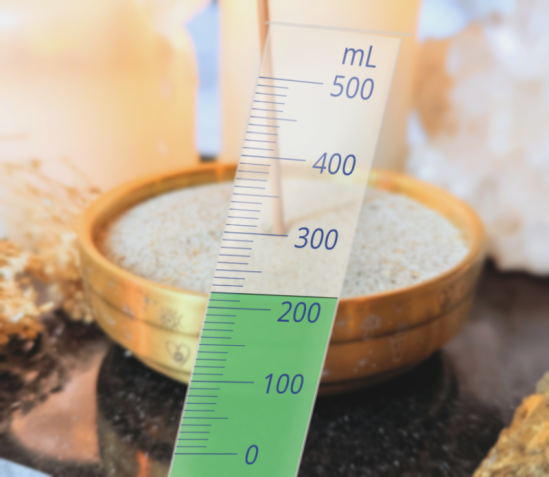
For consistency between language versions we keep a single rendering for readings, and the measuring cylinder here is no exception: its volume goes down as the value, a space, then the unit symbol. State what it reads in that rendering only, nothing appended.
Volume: 220 mL
